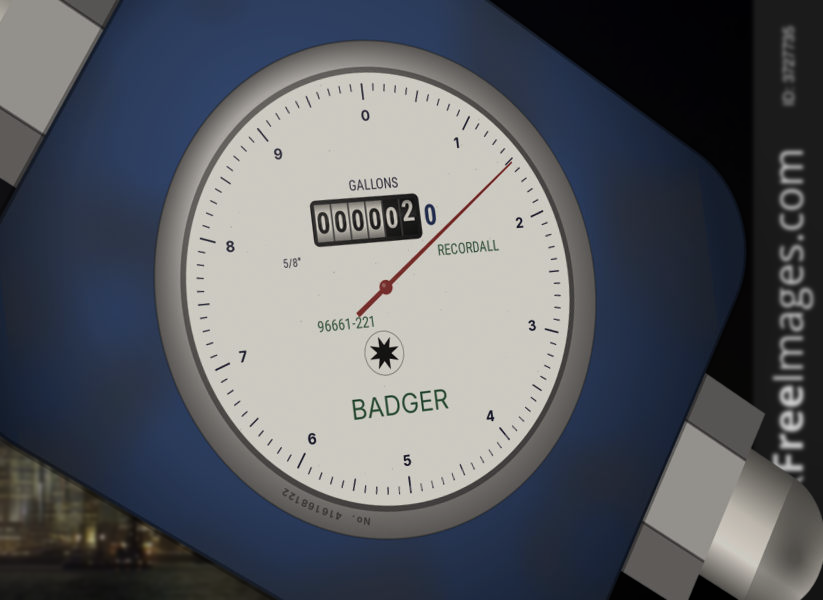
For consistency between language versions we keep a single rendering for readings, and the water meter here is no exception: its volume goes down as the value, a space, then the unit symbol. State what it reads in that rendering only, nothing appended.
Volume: 21.5 gal
